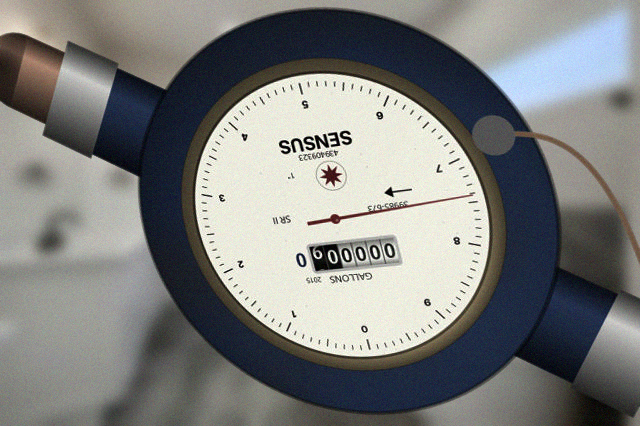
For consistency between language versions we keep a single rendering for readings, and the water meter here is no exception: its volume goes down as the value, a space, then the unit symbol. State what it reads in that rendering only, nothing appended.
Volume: 87.4 gal
